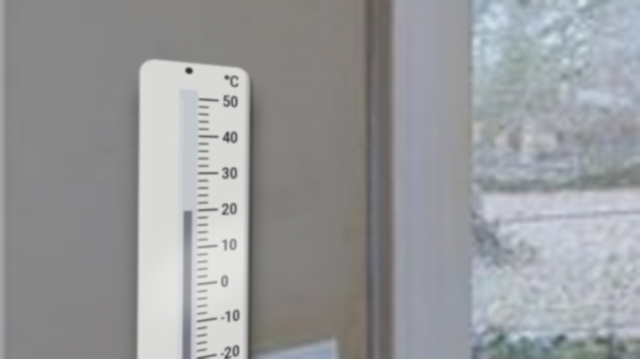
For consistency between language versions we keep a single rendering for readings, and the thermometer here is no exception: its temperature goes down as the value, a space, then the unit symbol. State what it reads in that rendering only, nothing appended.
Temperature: 20 °C
